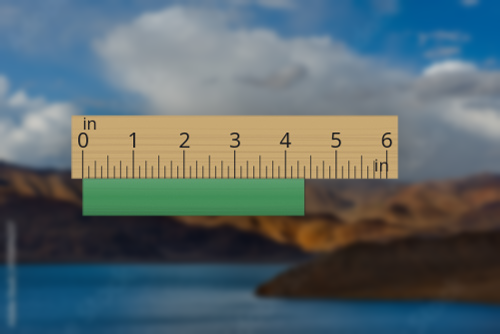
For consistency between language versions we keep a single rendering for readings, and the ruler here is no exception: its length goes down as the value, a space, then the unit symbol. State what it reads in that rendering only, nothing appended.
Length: 4.375 in
